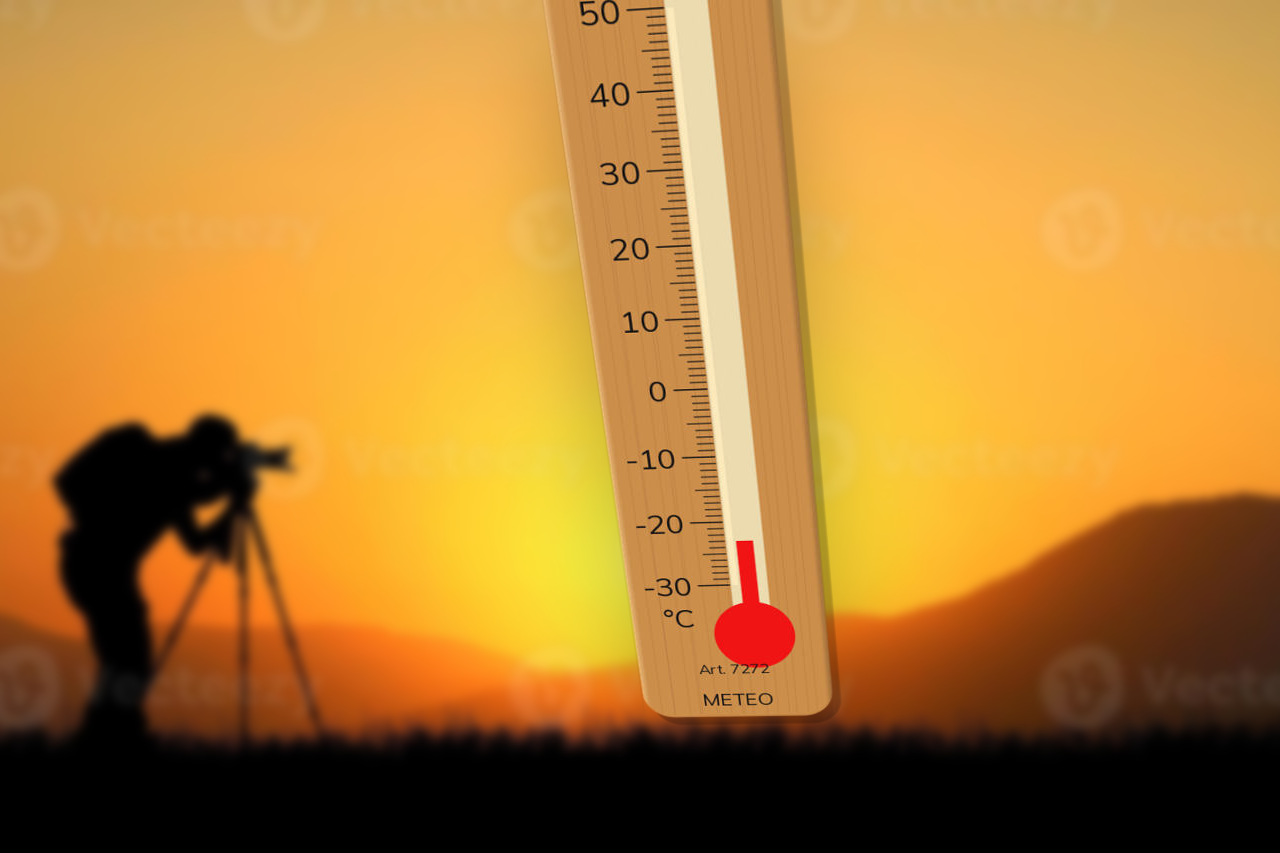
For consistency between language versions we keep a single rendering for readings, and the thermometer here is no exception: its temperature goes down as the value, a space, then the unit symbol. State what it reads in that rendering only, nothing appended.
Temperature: -23 °C
